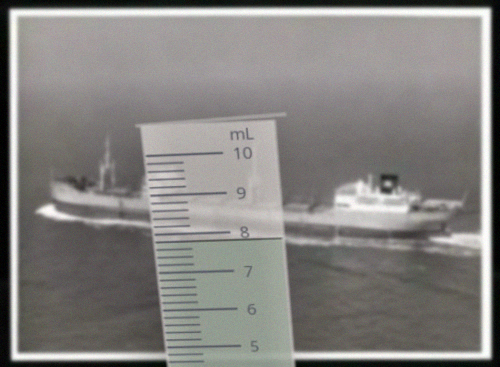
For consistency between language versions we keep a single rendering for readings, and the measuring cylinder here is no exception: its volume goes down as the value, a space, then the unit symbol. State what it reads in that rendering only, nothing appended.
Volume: 7.8 mL
